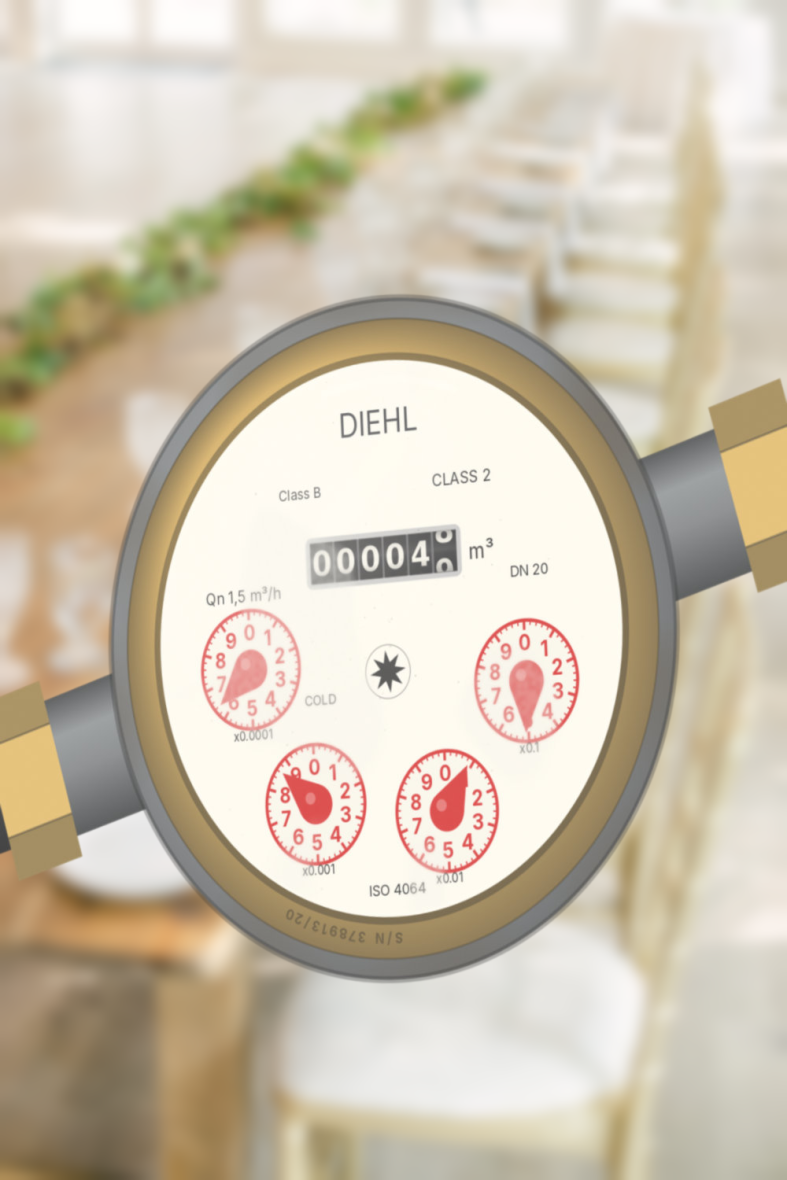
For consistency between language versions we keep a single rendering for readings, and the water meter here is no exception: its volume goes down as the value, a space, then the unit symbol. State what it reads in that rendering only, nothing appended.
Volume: 48.5086 m³
